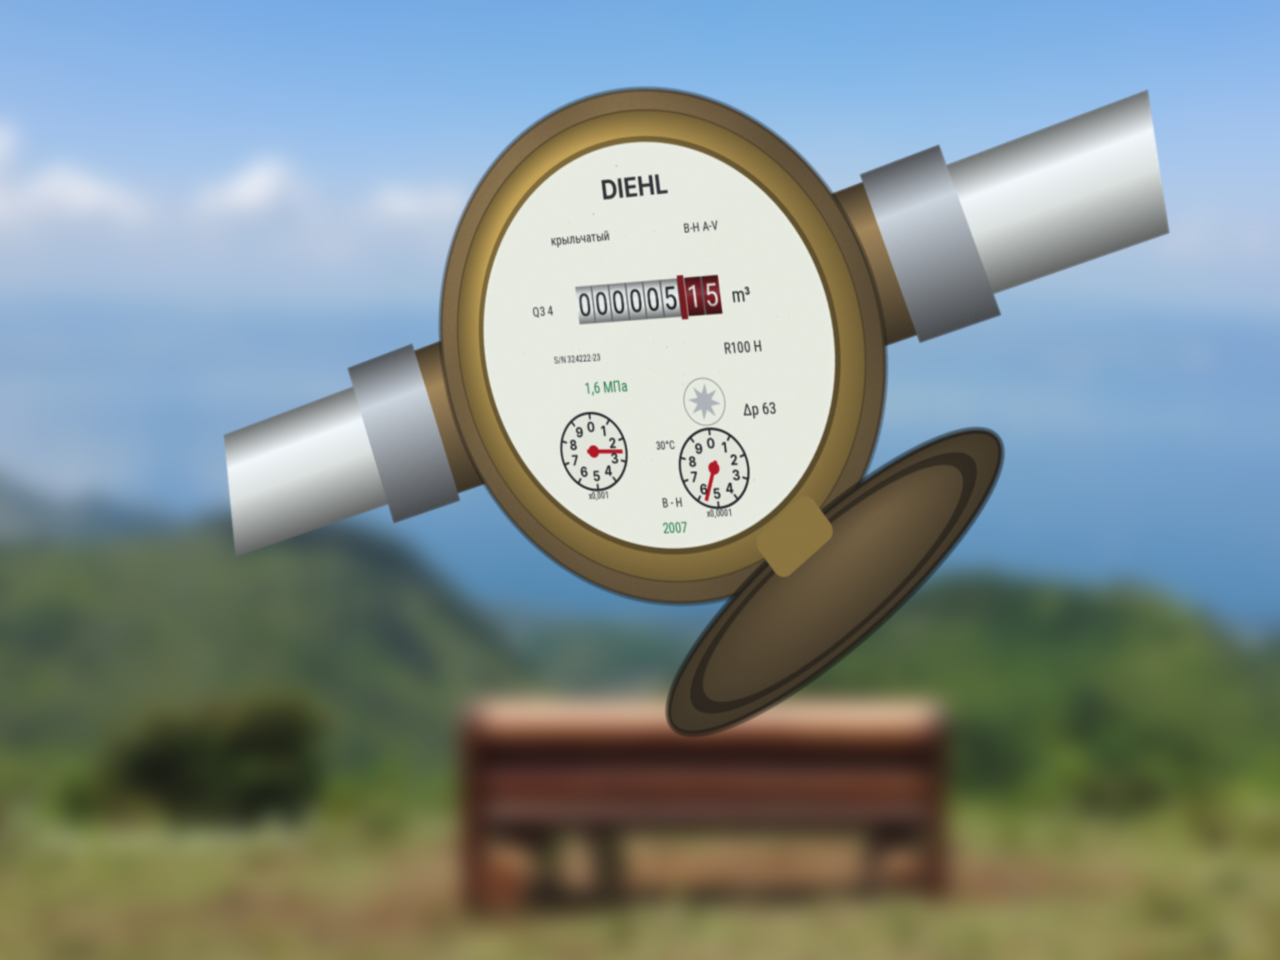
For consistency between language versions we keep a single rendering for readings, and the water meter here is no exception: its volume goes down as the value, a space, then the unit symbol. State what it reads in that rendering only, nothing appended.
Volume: 5.1525 m³
